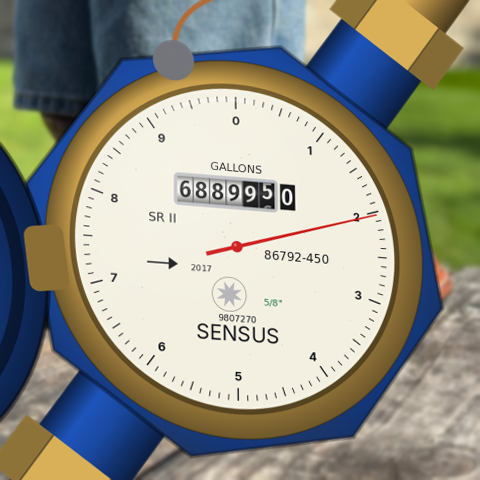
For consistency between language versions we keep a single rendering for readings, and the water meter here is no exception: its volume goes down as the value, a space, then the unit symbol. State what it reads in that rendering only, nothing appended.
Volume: 6889952.0 gal
